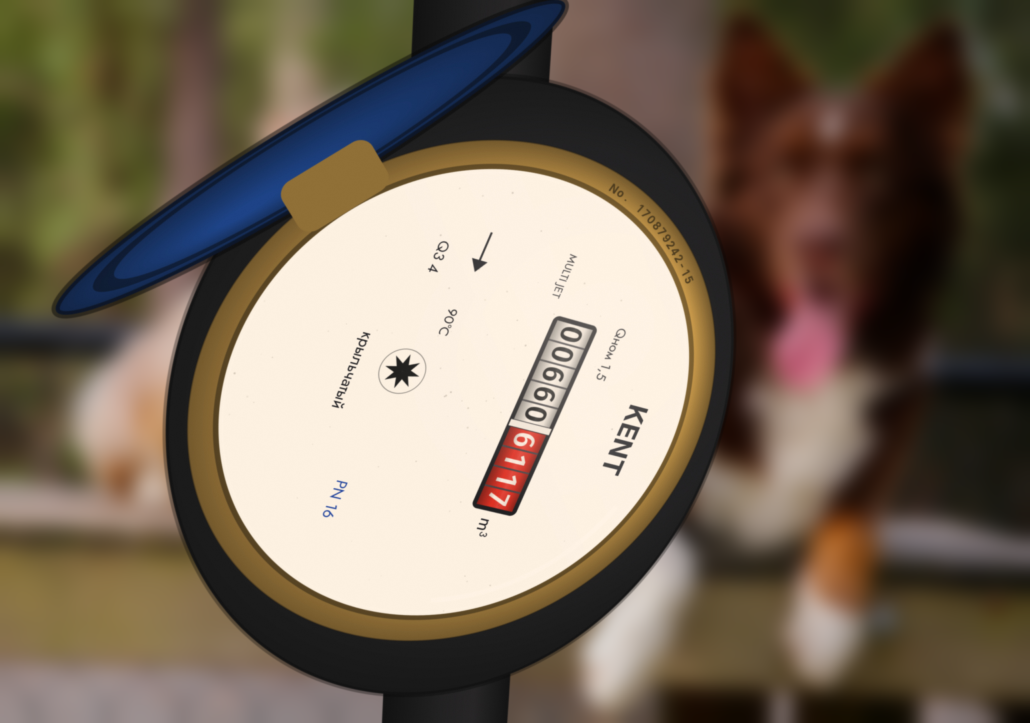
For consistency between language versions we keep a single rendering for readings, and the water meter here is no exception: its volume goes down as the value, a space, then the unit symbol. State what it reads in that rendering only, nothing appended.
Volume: 660.6117 m³
